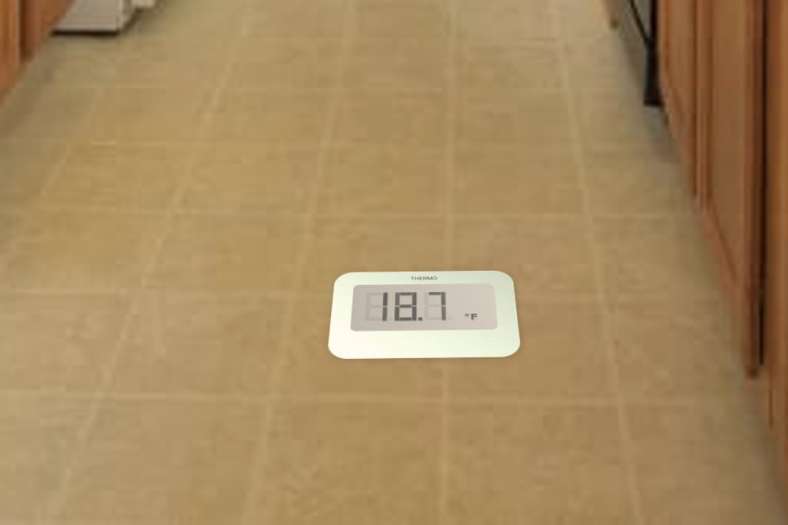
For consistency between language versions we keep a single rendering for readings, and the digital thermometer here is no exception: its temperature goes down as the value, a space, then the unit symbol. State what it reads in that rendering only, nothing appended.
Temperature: 18.7 °F
